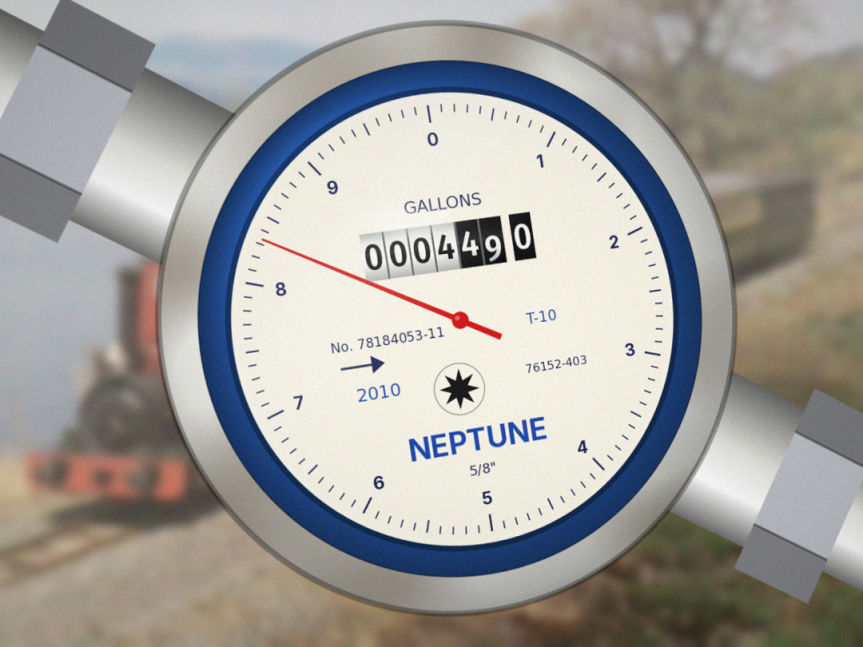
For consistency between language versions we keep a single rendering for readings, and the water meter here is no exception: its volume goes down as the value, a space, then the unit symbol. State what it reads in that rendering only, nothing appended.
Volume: 4488.3 gal
